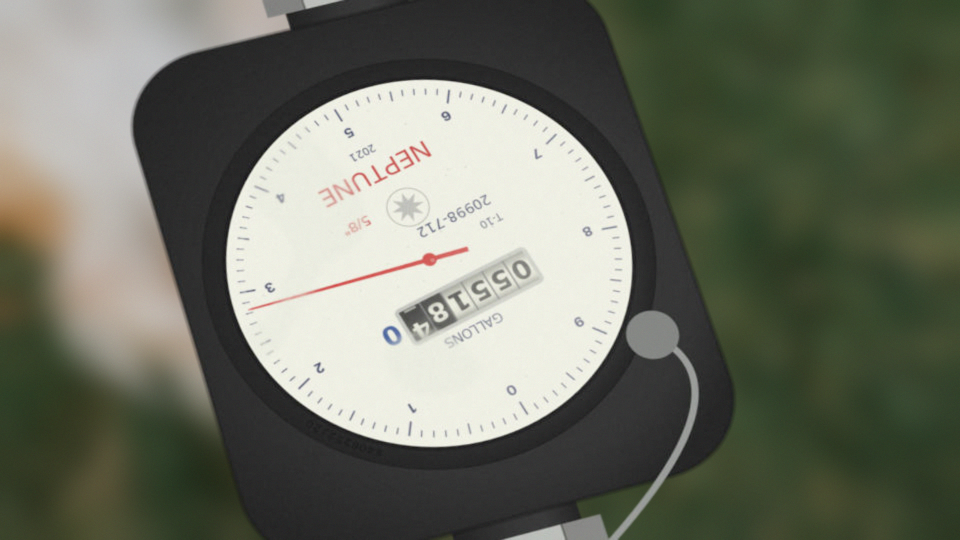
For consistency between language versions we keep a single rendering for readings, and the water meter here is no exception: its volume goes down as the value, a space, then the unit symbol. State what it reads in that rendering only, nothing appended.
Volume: 551842.8 gal
